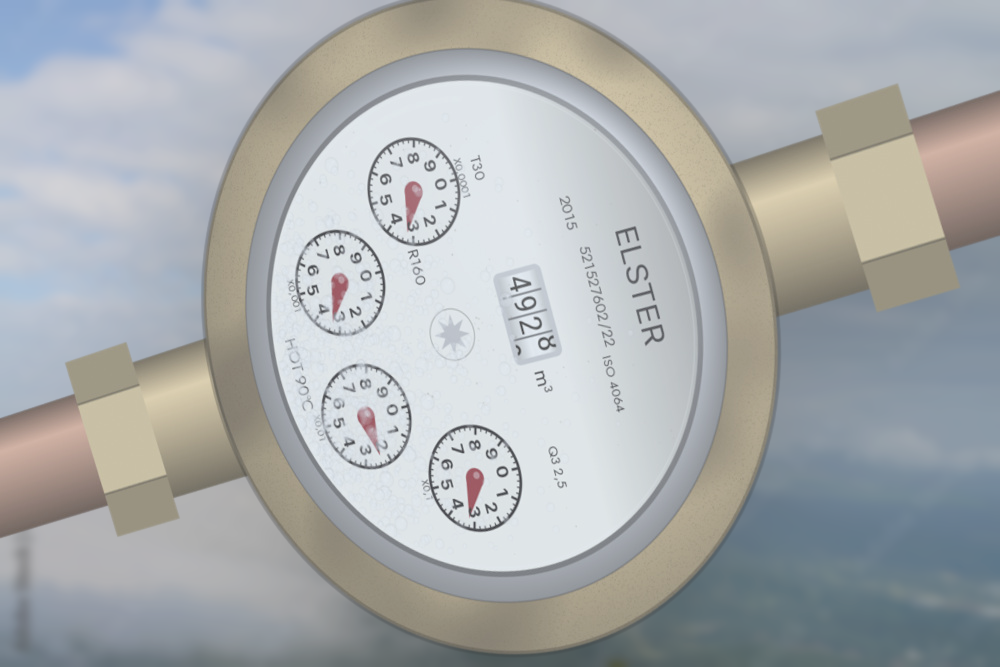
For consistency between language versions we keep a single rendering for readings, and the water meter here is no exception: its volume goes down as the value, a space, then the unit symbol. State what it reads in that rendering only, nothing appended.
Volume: 4928.3233 m³
